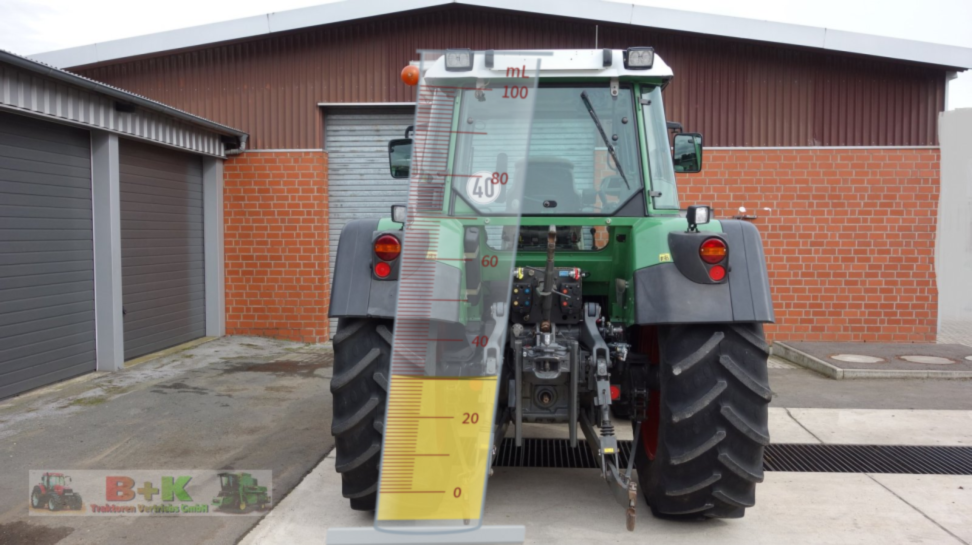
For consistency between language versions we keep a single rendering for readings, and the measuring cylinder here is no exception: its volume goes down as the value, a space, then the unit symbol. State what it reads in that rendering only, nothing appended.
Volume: 30 mL
